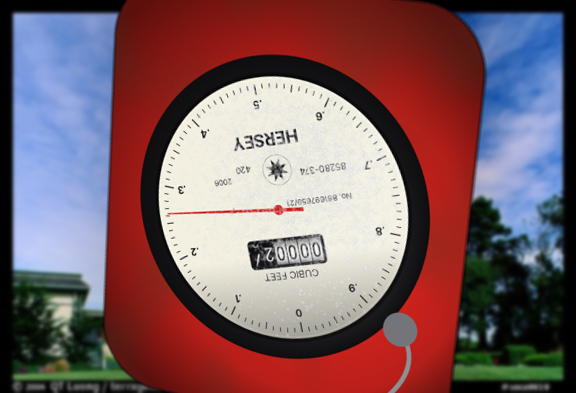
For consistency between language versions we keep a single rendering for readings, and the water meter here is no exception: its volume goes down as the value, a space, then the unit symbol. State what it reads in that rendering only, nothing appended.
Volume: 27.26 ft³
